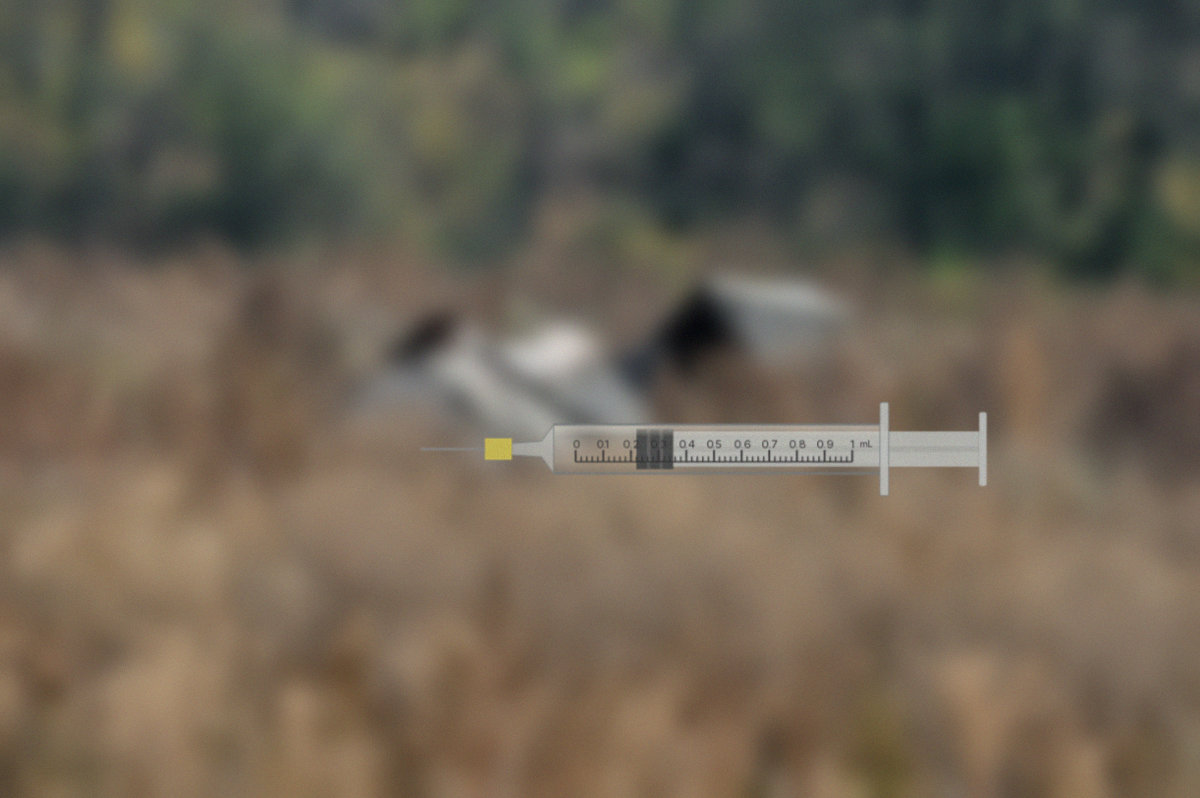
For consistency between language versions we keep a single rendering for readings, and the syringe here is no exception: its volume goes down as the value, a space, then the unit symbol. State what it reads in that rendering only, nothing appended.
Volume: 0.22 mL
